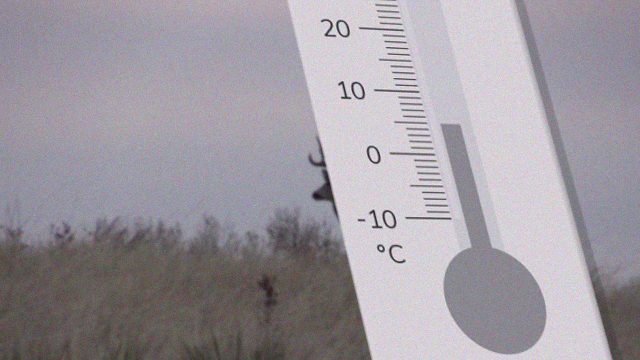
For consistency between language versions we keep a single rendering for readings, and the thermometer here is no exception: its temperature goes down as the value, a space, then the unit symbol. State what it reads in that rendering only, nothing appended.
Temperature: 5 °C
